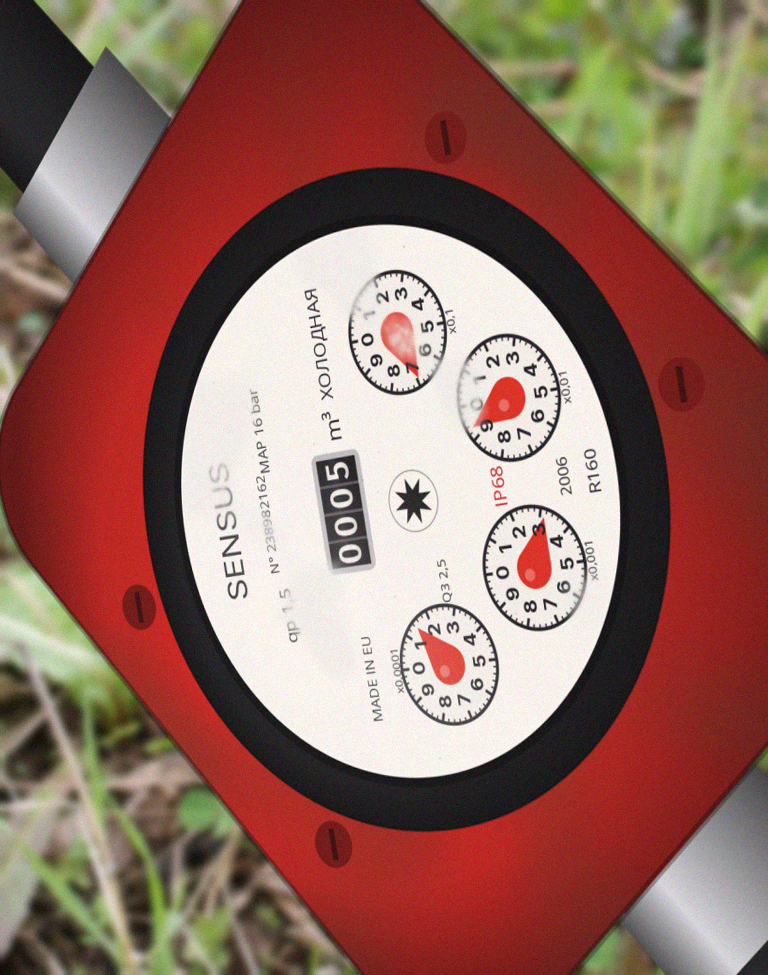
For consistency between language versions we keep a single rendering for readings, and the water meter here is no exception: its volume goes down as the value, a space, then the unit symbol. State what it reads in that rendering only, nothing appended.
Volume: 5.6931 m³
